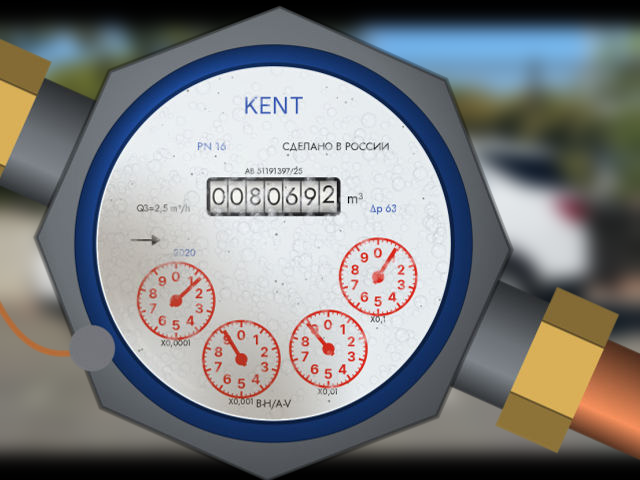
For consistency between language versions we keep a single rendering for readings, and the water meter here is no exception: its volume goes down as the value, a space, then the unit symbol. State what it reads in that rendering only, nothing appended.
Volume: 80692.0891 m³
